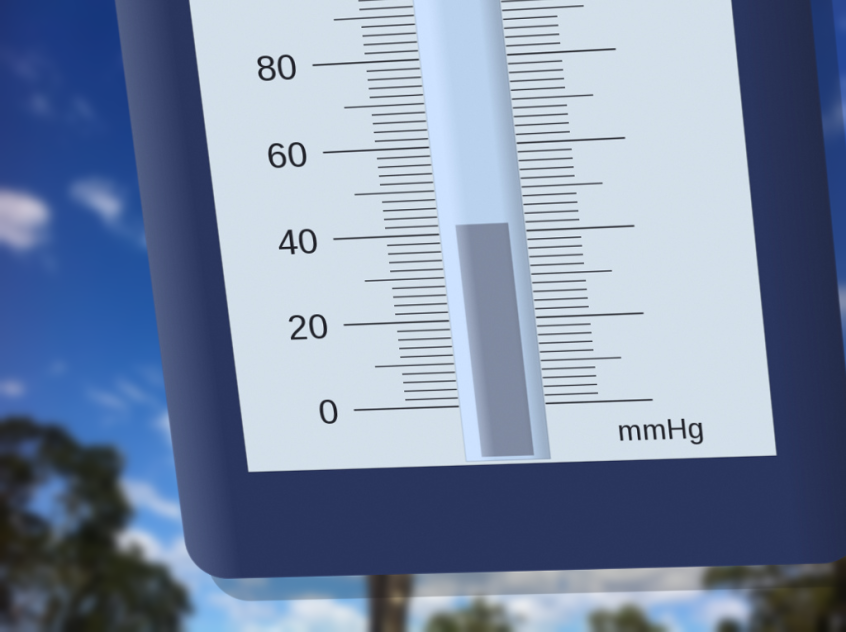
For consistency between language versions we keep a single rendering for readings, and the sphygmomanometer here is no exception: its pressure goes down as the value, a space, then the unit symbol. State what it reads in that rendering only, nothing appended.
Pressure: 42 mmHg
